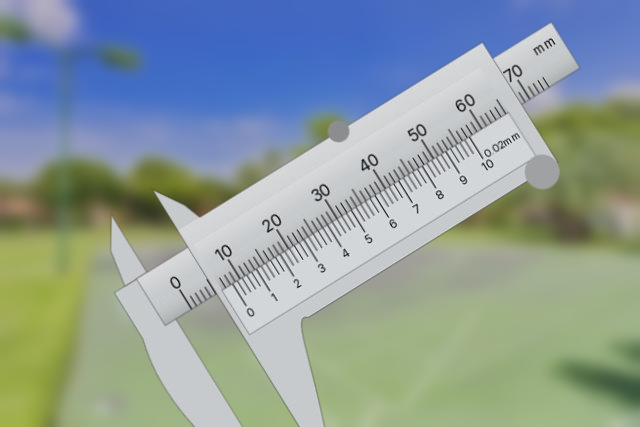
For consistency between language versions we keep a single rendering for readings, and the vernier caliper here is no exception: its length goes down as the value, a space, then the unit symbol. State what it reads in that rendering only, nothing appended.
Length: 8.4 mm
